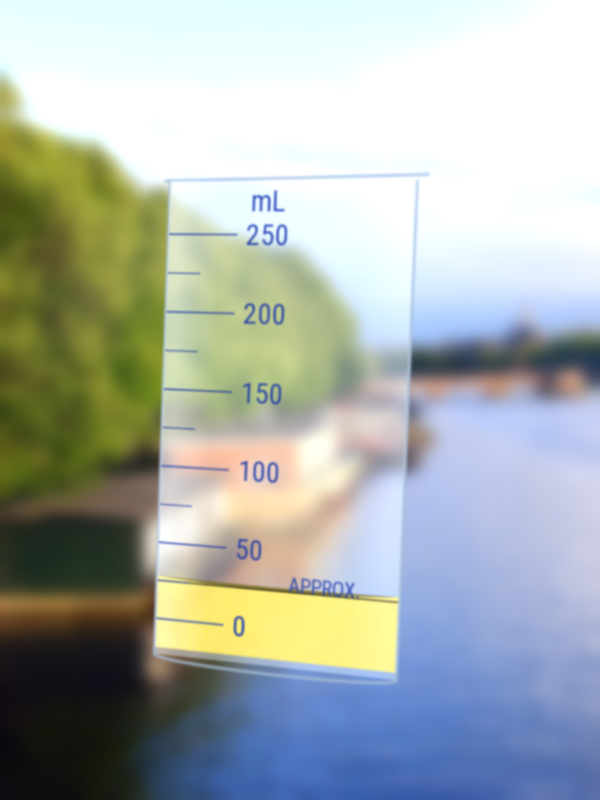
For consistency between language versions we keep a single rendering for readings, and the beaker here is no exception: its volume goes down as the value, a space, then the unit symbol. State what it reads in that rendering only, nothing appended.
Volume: 25 mL
